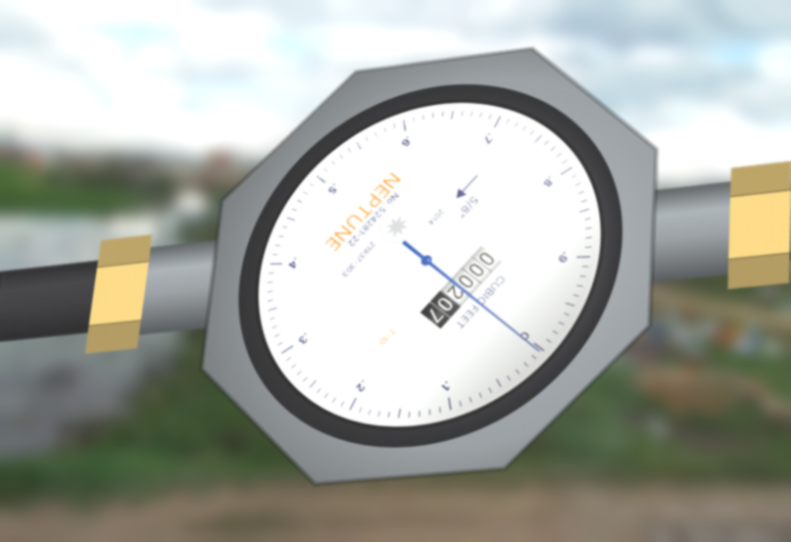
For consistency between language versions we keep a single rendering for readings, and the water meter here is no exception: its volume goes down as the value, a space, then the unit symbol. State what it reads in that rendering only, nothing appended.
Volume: 207.00 ft³
